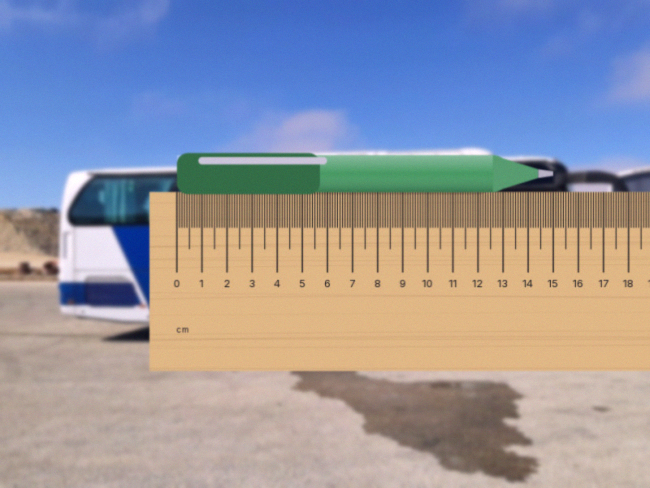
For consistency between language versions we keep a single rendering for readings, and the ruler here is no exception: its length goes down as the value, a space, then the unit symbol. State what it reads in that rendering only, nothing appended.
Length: 15 cm
